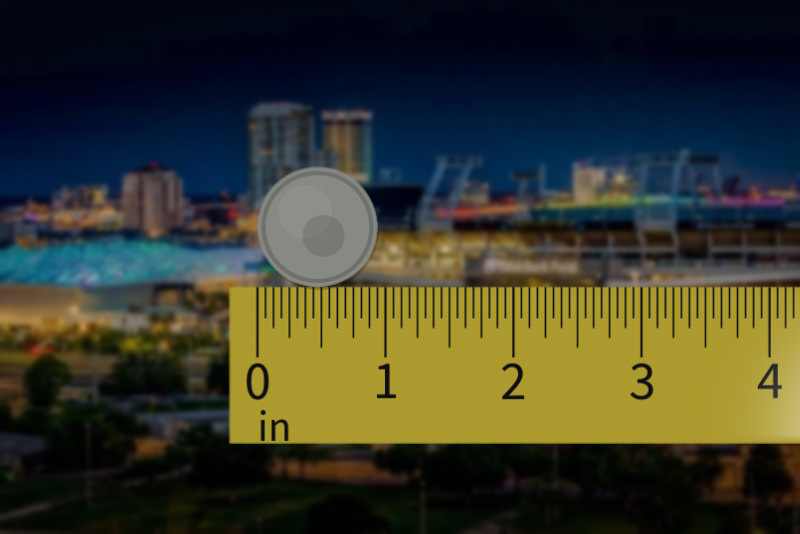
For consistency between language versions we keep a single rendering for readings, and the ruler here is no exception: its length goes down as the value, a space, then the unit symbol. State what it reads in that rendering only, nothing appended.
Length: 0.9375 in
